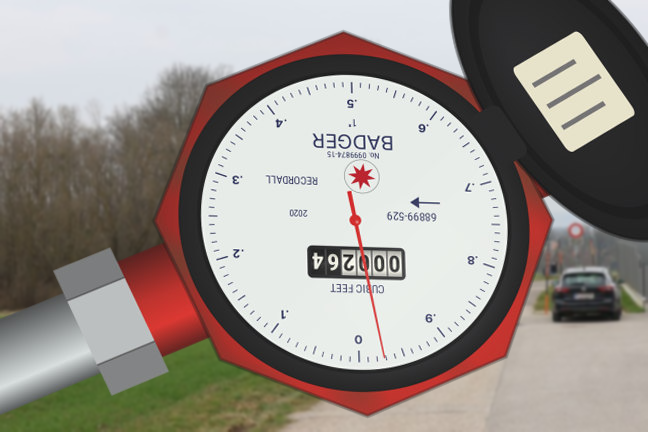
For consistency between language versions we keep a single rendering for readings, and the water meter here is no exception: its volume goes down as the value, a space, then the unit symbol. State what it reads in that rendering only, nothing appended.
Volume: 263.97 ft³
